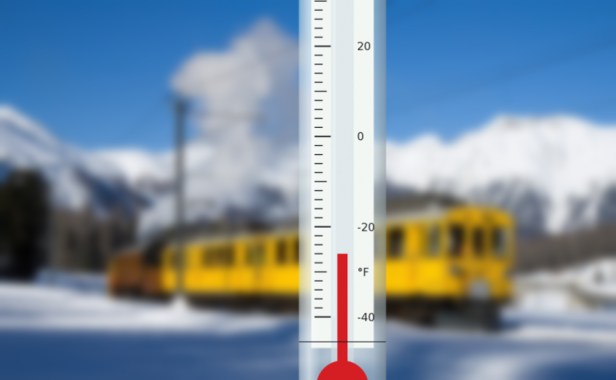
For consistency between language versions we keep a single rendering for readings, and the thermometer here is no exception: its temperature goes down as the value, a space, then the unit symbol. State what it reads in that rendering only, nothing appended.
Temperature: -26 °F
